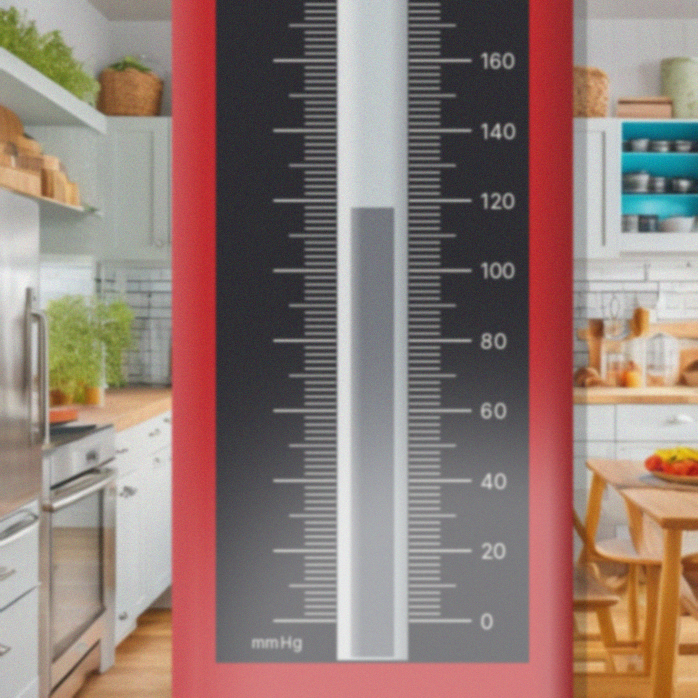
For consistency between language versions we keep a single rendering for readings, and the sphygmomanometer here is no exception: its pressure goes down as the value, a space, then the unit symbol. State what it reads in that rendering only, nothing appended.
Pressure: 118 mmHg
